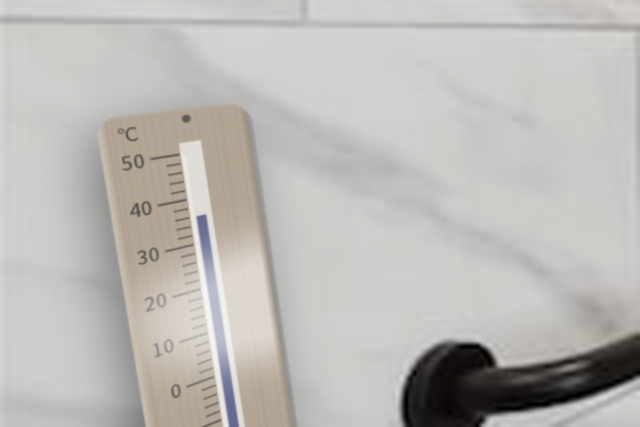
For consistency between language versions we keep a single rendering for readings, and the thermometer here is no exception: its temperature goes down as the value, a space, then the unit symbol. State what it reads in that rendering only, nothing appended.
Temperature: 36 °C
